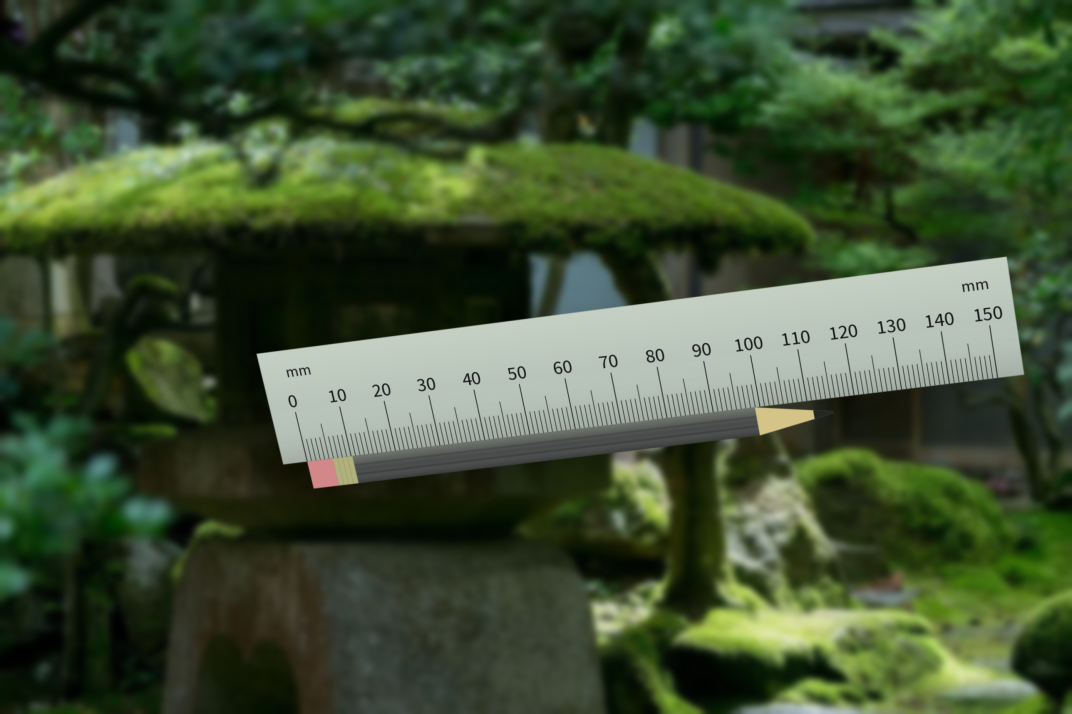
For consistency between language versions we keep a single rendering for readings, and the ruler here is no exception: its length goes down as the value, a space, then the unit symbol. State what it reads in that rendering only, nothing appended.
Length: 115 mm
